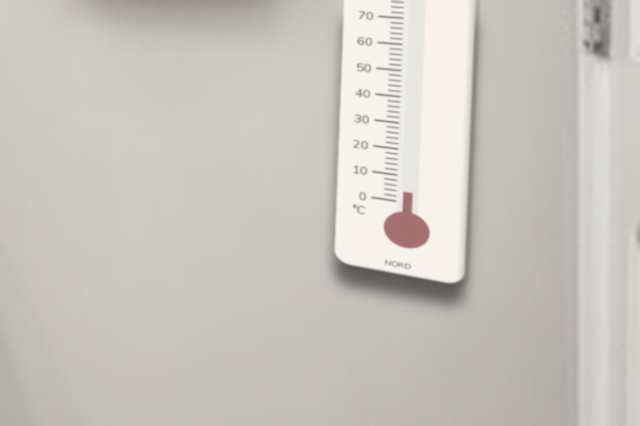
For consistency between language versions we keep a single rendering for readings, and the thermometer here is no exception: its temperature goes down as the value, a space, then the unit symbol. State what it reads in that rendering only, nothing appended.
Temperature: 4 °C
